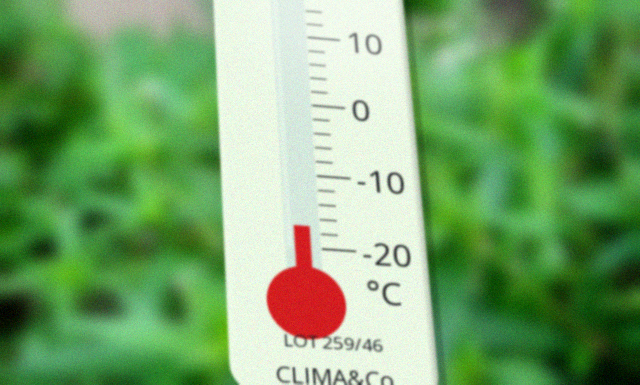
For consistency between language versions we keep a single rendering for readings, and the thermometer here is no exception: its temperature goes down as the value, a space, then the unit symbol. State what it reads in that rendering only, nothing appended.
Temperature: -17 °C
